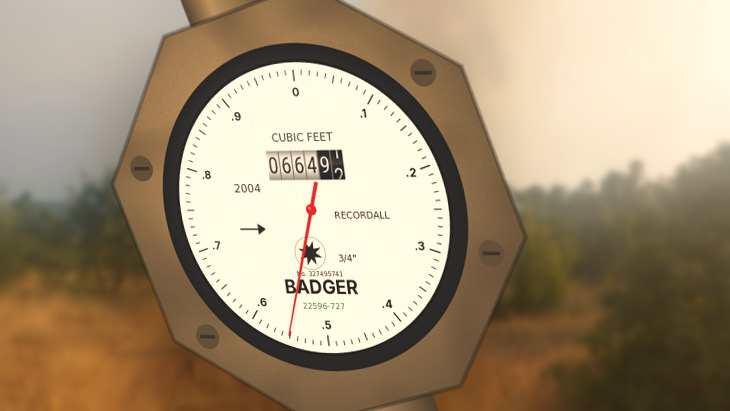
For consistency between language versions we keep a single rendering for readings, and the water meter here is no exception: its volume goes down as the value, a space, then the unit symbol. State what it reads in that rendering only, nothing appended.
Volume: 66491.55 ft³
